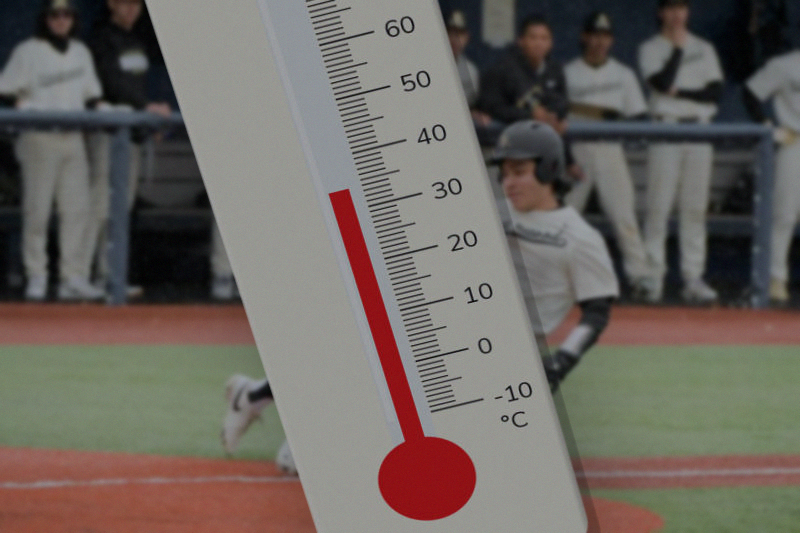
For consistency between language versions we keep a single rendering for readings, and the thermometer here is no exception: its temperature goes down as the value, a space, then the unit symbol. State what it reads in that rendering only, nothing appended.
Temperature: 34 °C
